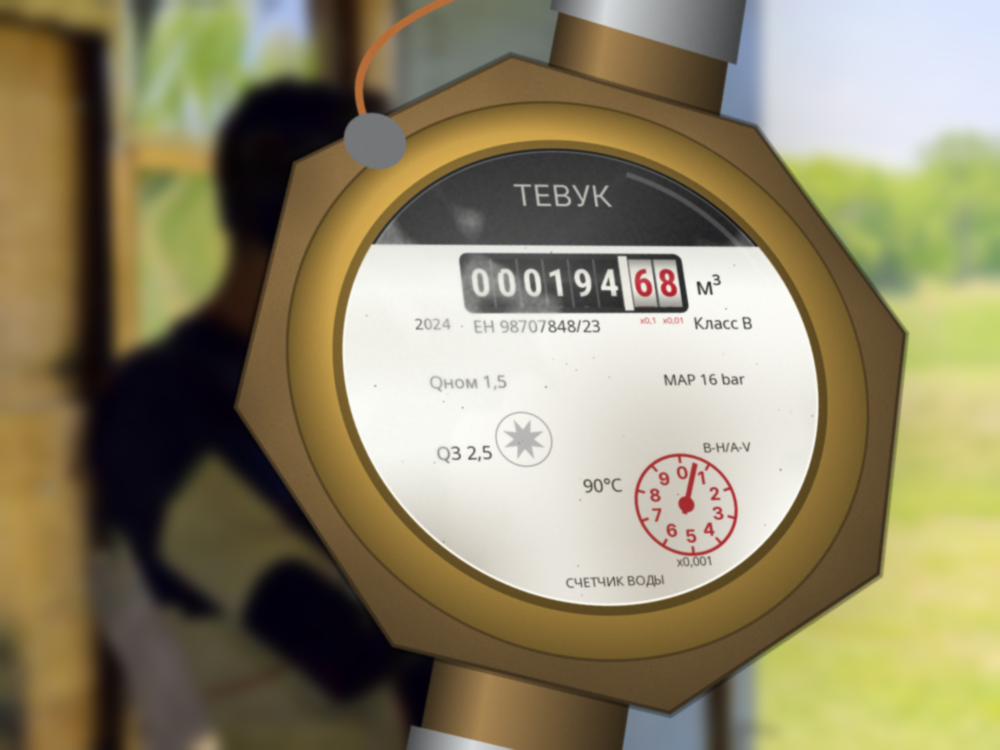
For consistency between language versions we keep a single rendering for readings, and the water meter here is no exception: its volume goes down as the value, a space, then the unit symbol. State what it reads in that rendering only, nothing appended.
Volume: 194.680 m³
